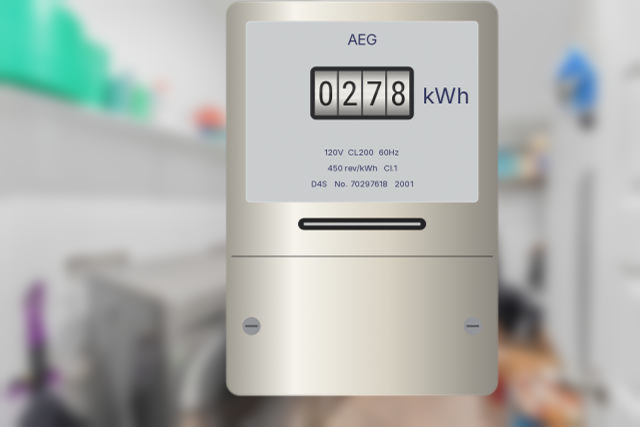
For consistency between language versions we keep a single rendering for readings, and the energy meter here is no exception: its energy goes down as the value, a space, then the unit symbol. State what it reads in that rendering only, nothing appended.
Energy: 278 kWh
